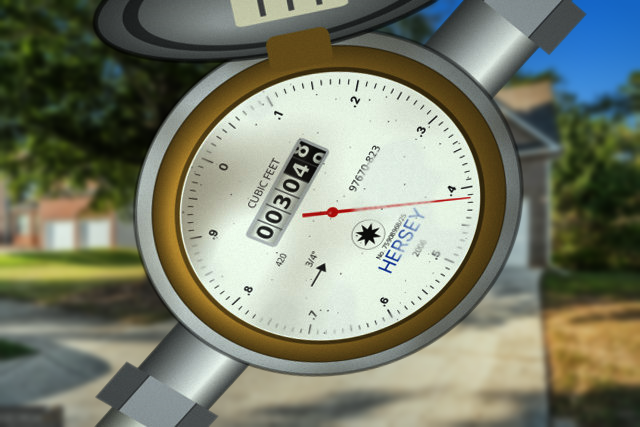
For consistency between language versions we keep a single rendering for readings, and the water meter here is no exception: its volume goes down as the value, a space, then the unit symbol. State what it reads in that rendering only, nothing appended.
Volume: 3048.41 ft³
